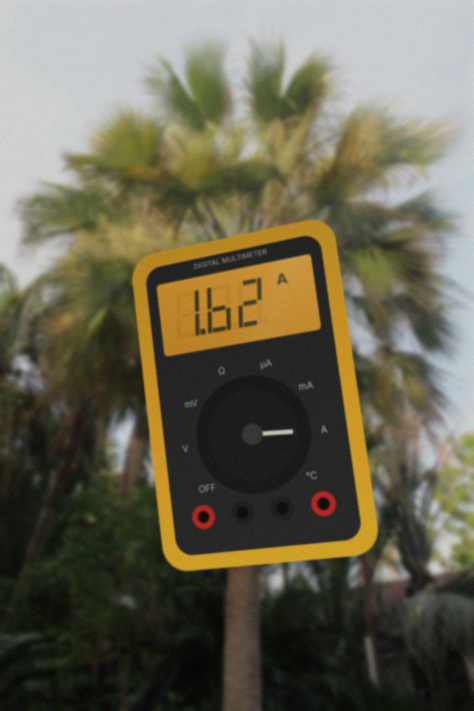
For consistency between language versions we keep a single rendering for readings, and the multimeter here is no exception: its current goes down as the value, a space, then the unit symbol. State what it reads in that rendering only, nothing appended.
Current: 1.62 A
